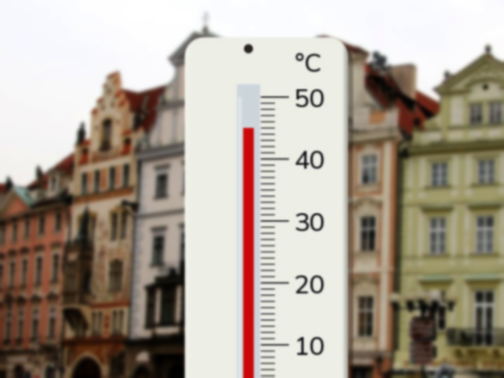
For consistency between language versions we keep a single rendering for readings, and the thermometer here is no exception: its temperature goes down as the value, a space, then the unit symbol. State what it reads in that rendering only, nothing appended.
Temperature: 45 °C
